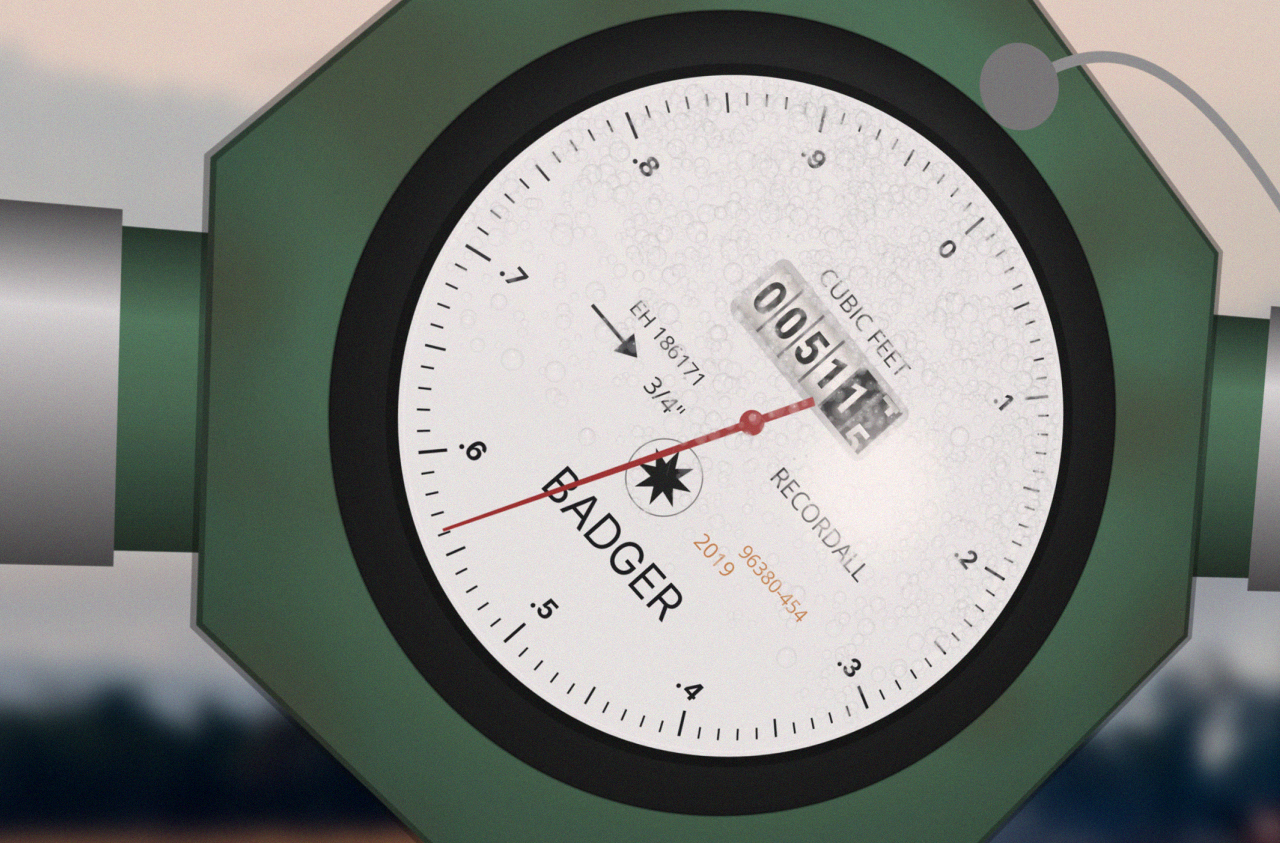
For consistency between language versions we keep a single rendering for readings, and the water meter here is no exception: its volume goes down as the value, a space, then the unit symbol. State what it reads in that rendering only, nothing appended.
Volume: 5114.56 ft³
